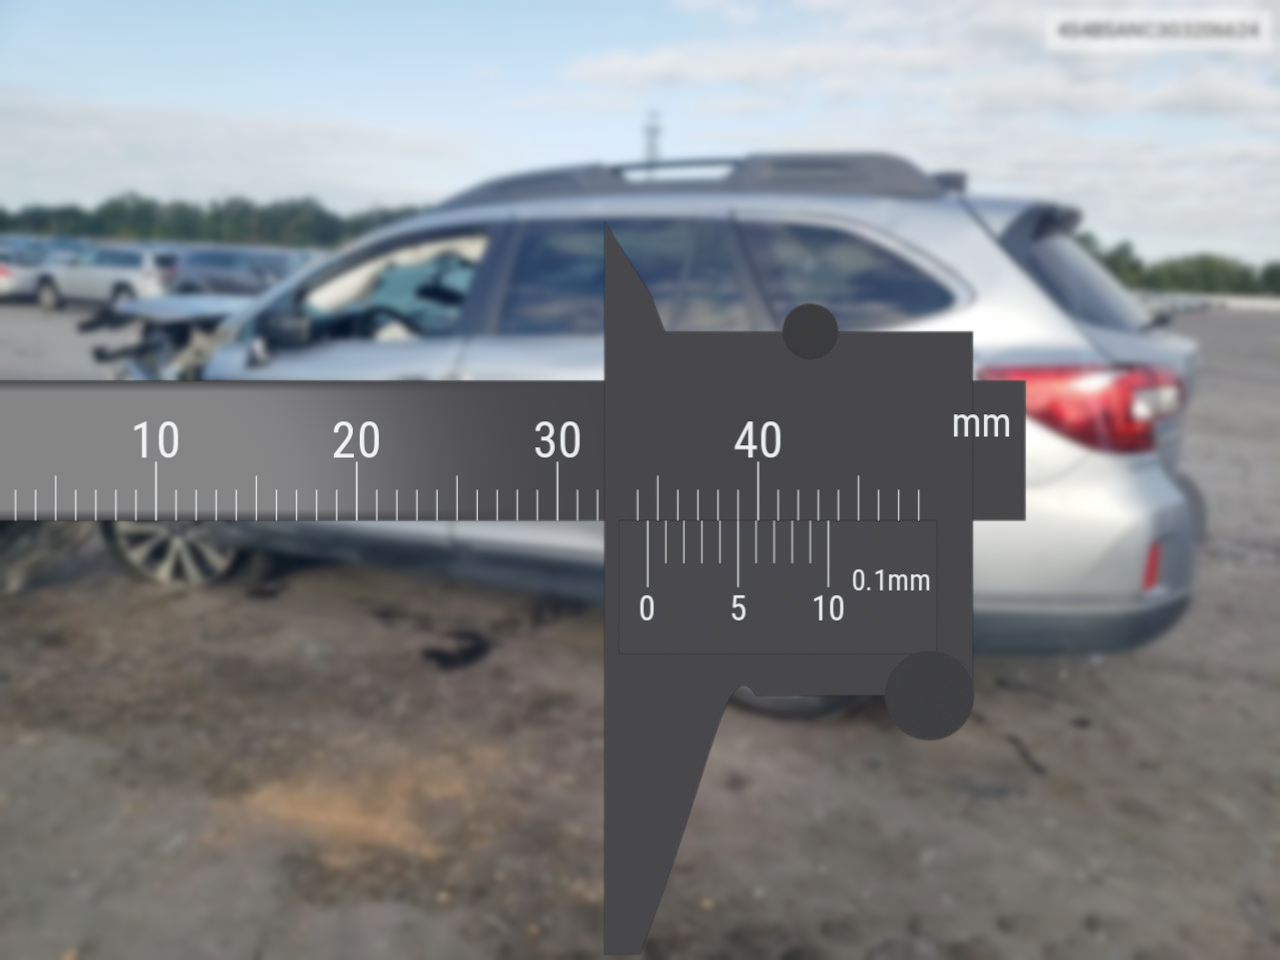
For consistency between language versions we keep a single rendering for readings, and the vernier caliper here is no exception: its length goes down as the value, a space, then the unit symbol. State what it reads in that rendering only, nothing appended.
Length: 34.5 mm
